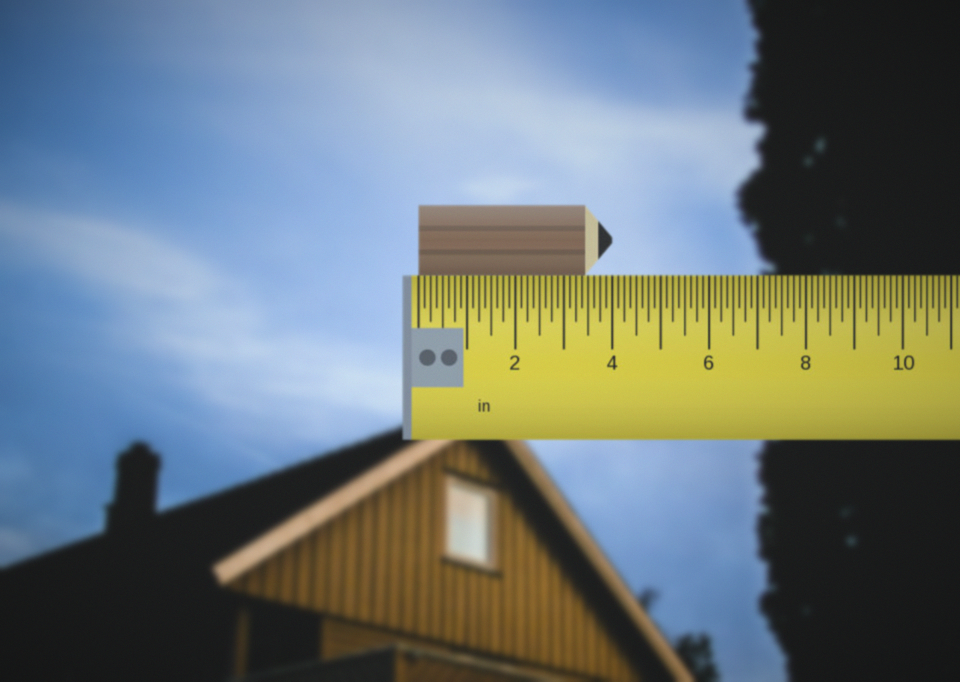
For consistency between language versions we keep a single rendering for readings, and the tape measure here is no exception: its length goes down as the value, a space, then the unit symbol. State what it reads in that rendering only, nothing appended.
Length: 4 in
